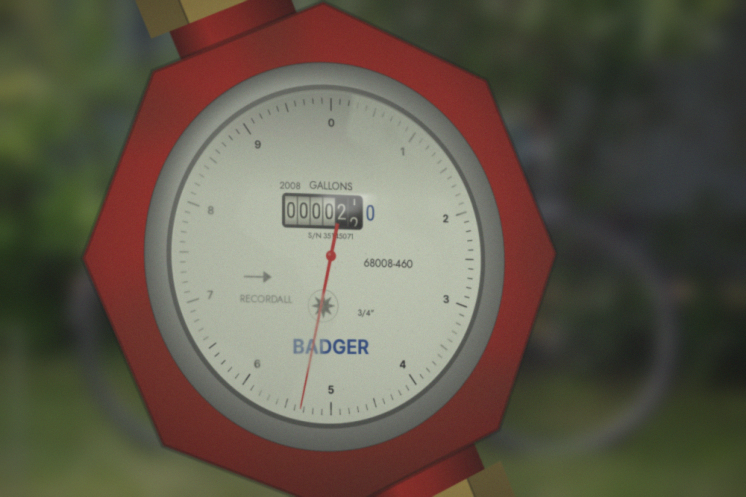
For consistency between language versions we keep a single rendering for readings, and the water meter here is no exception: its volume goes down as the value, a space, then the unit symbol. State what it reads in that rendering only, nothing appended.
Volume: 215.3 gal
